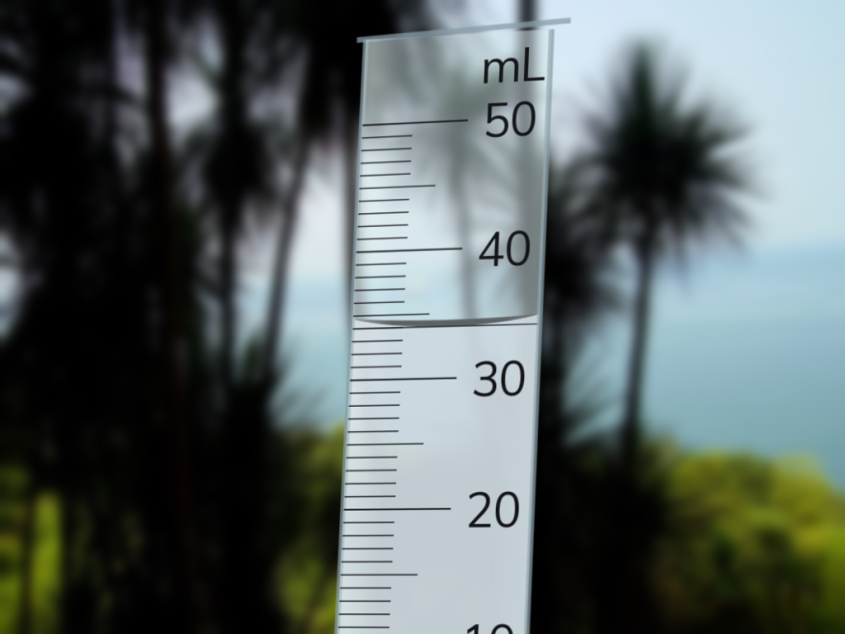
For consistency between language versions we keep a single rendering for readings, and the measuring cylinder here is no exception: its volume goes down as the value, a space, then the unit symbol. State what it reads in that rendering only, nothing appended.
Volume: 34 mL
